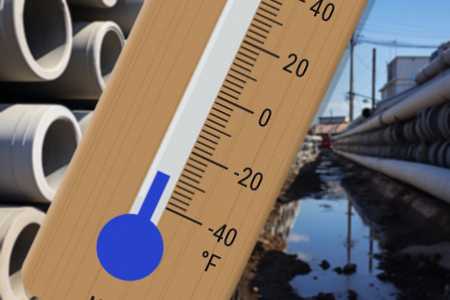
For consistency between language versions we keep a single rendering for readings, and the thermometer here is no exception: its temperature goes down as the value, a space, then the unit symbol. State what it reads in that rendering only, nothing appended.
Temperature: -30 °F
